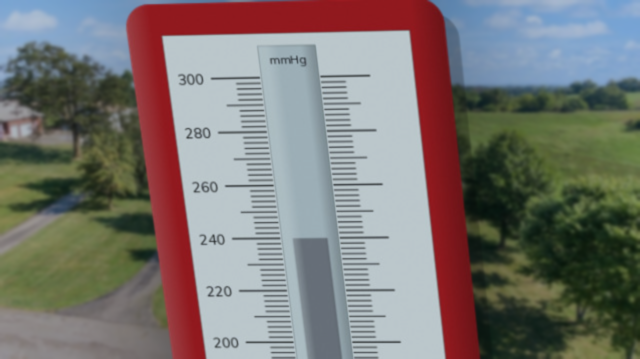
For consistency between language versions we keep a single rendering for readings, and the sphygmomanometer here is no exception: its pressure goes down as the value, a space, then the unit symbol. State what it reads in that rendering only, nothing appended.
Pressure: 240 mmHg
